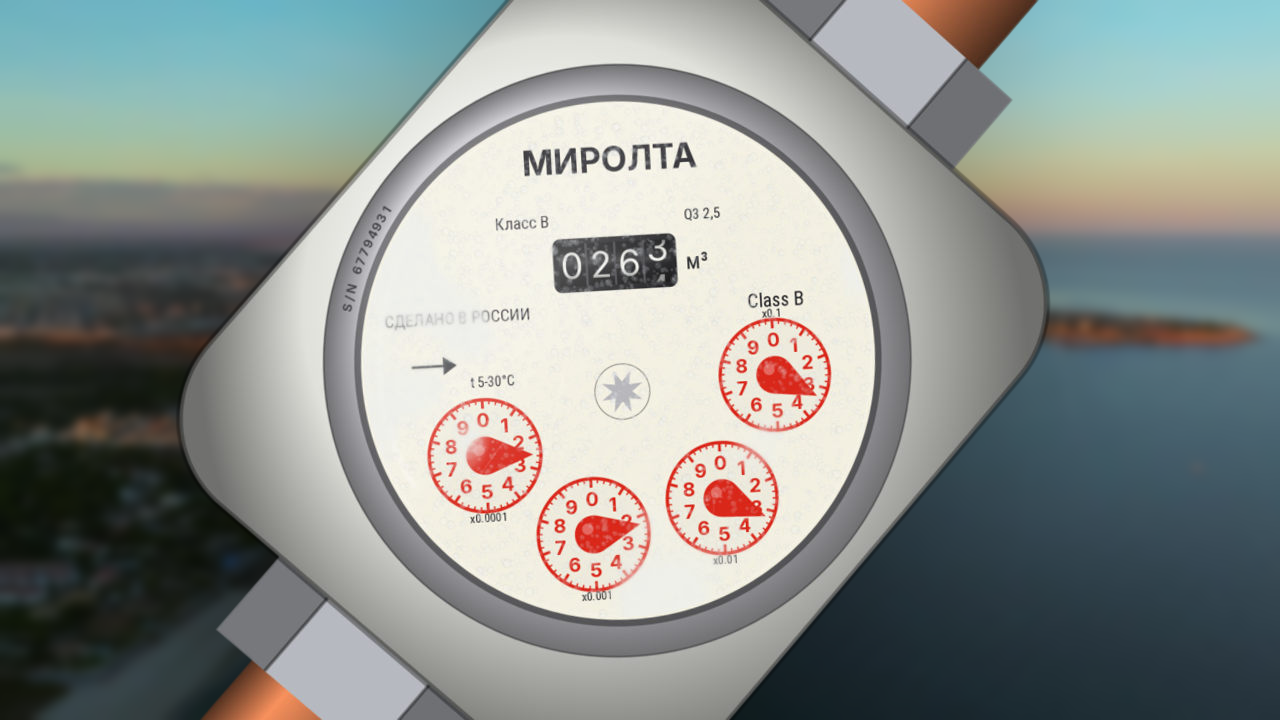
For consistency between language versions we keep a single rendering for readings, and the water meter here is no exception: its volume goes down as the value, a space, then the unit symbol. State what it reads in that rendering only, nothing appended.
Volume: 263.3322 m³
